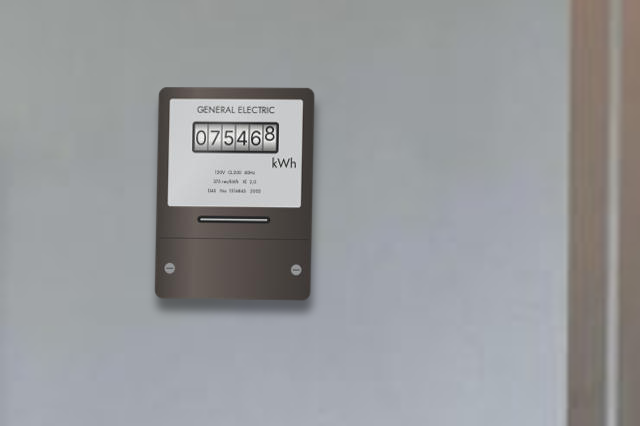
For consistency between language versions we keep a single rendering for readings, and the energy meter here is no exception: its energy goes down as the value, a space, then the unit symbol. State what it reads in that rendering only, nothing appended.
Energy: 75468 kWh
